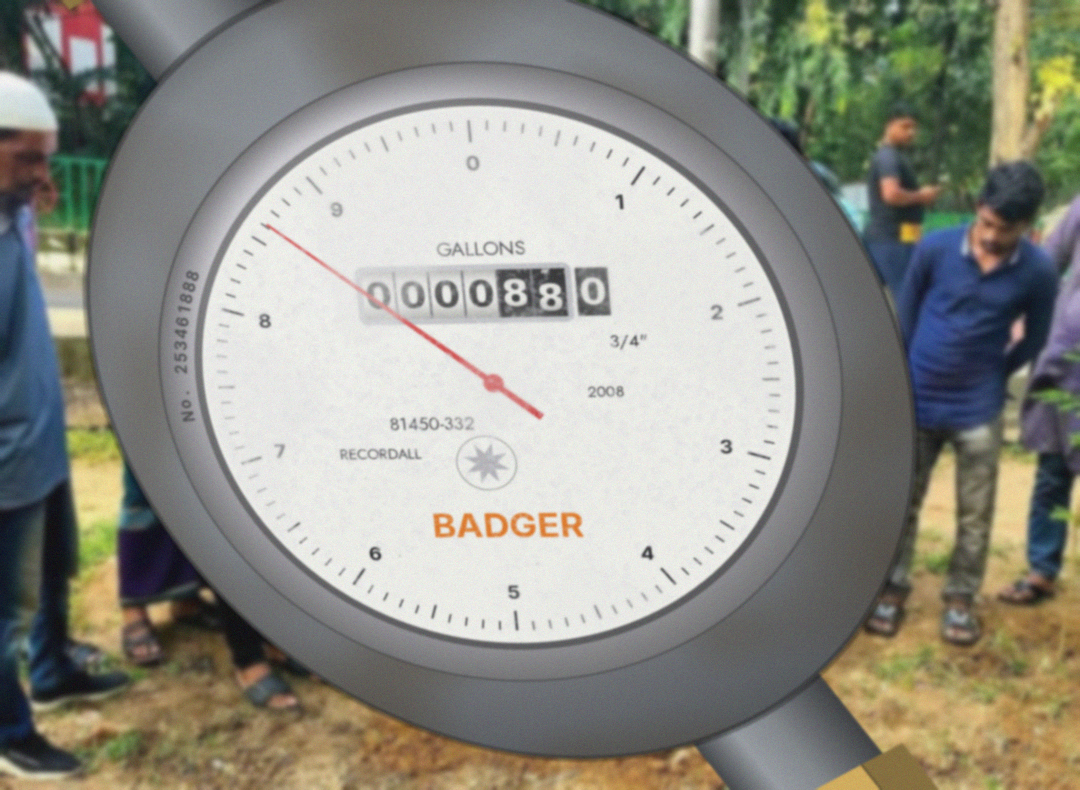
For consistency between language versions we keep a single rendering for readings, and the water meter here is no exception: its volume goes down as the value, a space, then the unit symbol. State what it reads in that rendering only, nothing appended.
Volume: 878.6 gal
